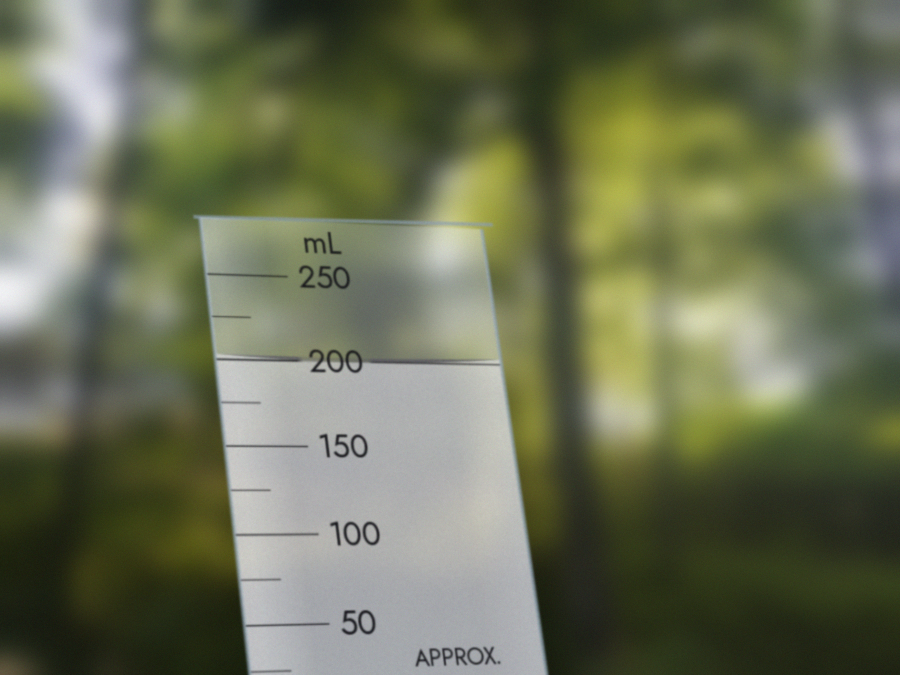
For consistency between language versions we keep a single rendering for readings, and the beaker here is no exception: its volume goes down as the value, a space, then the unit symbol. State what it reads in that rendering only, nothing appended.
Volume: 200 mL
